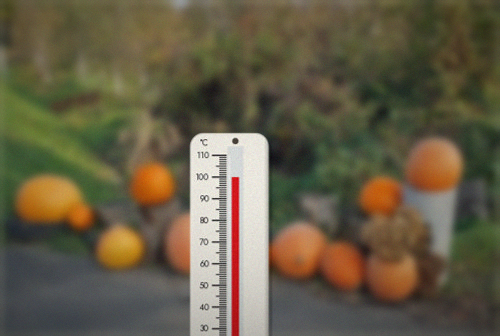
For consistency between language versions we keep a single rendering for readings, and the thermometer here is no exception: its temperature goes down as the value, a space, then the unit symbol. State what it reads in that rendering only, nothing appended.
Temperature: 100 °C
